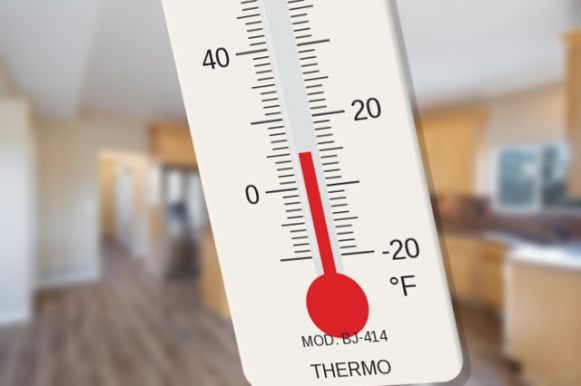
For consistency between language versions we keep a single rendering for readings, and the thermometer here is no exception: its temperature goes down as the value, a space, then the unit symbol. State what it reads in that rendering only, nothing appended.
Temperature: 10 °F
